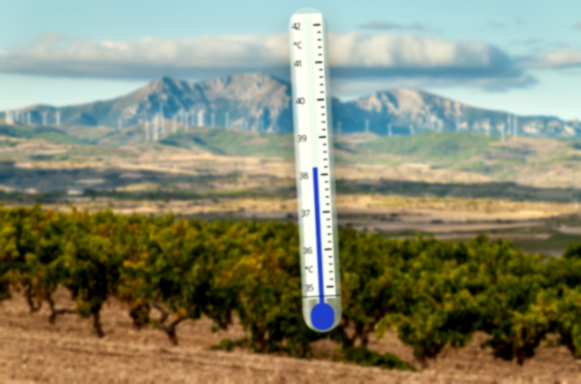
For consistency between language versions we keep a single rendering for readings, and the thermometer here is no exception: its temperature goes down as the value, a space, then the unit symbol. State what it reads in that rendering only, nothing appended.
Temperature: 38.2 °C
